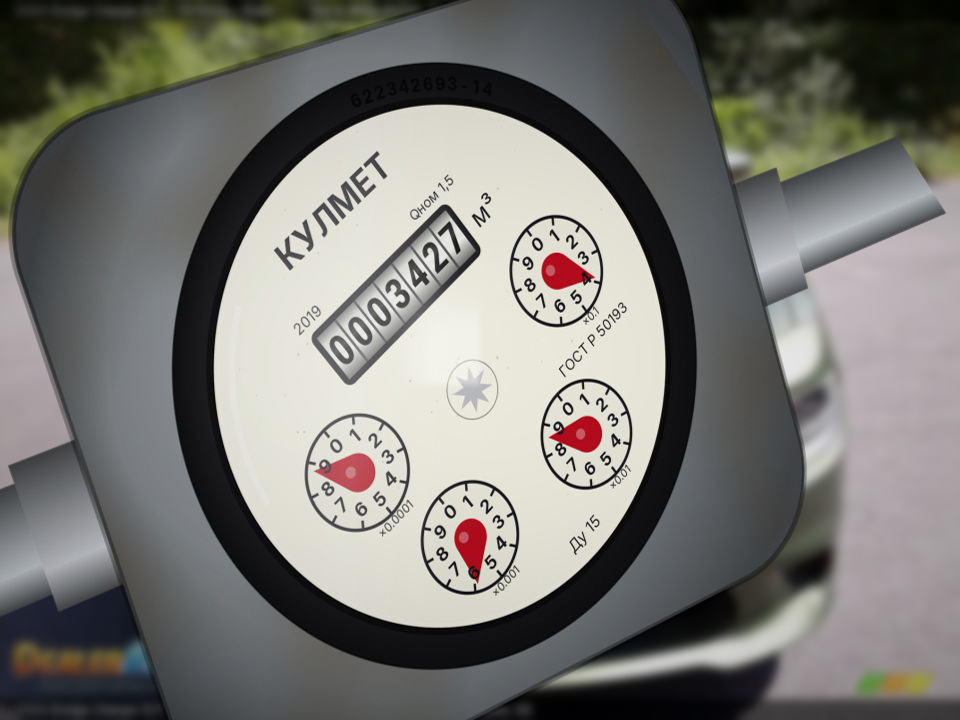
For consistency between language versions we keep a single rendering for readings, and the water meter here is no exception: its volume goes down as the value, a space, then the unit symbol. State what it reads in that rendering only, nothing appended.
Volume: 3427.3858 m³
